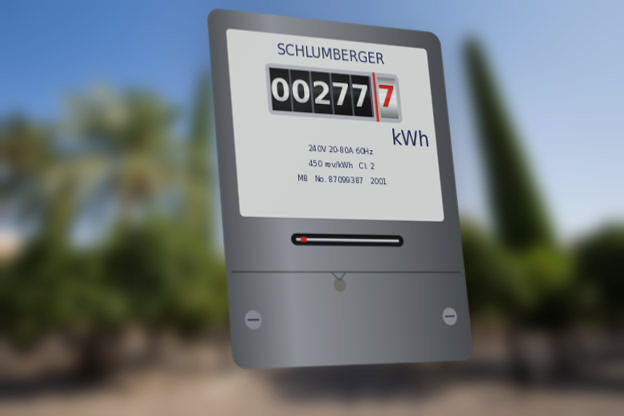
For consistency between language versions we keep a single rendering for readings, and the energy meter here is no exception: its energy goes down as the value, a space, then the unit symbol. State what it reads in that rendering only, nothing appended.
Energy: 277.7 kWh
